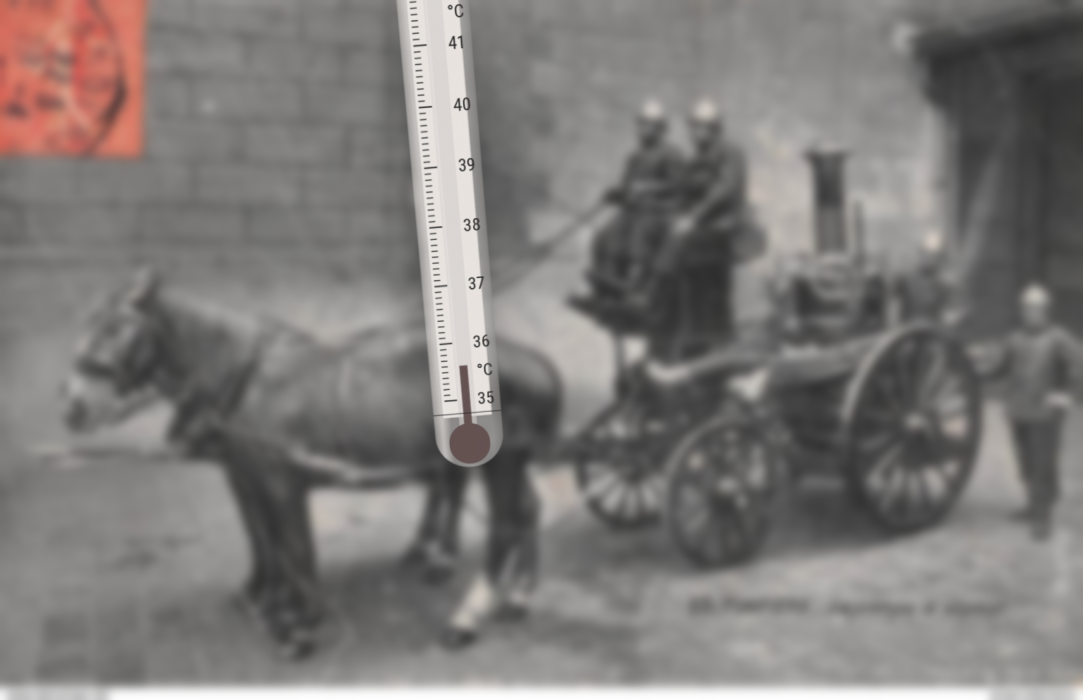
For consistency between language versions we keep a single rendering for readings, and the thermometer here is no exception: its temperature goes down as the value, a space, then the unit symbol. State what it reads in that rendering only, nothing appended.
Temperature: 35.6 °C
